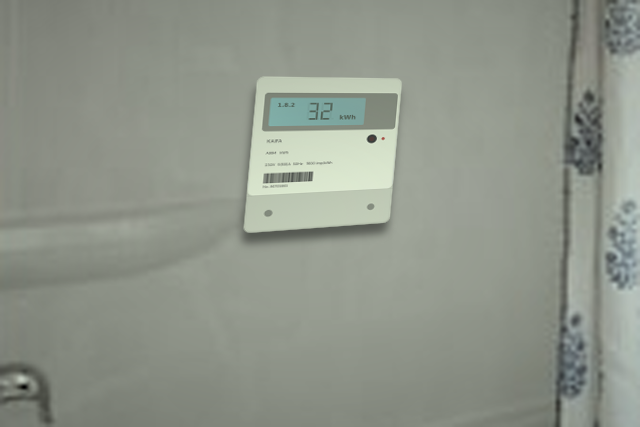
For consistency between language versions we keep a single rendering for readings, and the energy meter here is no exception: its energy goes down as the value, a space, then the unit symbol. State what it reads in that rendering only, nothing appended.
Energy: 32 kWh
